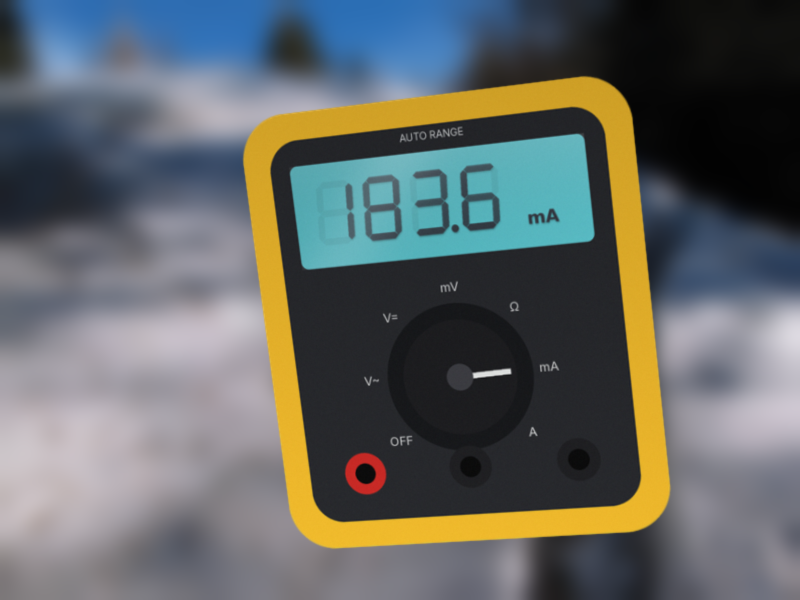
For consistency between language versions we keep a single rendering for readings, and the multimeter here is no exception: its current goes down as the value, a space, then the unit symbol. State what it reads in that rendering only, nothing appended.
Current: 183.6 mA
